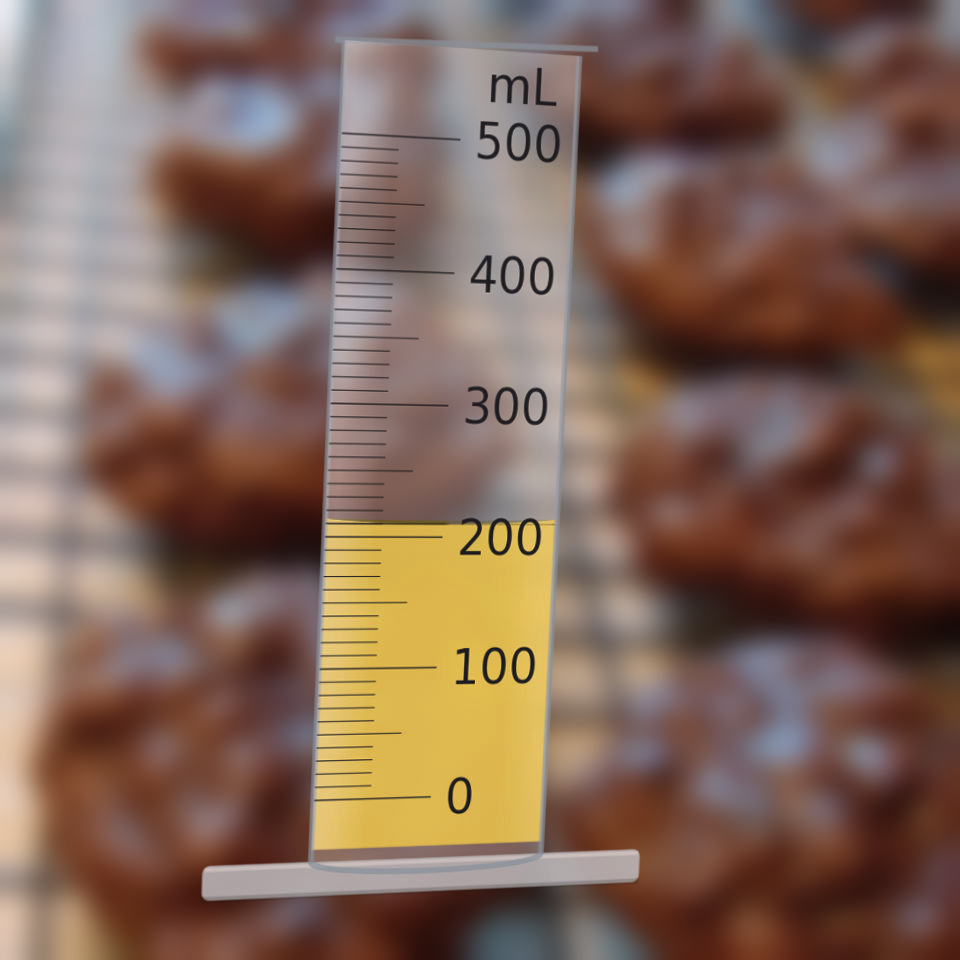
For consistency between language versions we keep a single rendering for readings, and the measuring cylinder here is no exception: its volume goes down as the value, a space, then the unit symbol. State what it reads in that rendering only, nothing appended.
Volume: 210 mL
